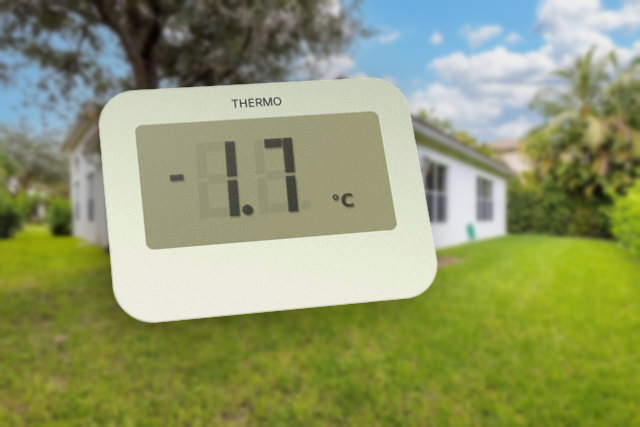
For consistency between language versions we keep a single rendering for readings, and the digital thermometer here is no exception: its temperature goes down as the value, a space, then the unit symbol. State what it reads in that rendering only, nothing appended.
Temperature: -1.7 °C
